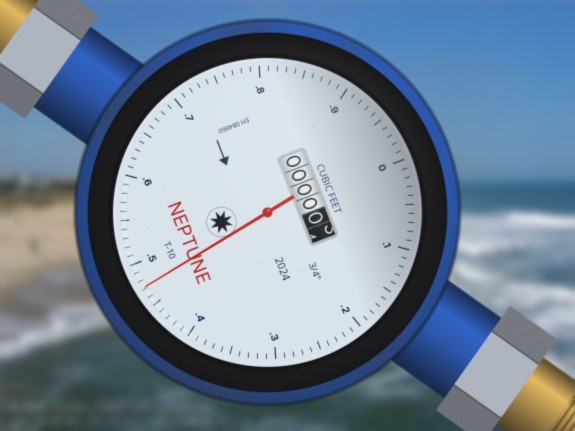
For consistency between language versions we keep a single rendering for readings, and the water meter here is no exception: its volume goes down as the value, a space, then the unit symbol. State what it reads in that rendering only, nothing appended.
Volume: 3.47 ft³
